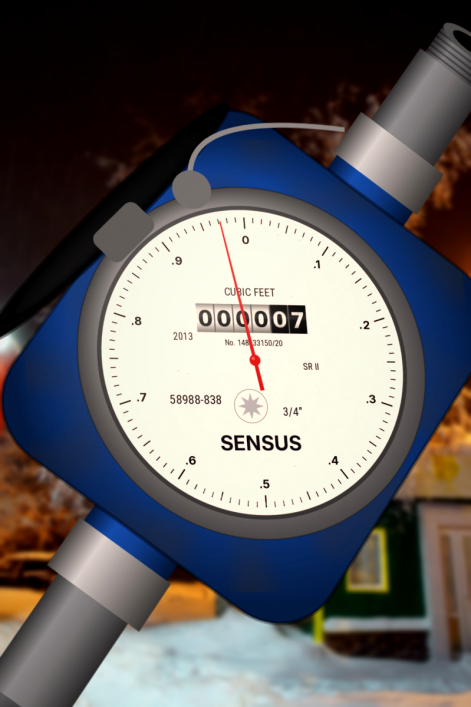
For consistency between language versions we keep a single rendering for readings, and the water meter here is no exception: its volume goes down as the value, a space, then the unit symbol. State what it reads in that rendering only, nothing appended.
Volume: 6.97 ft³
